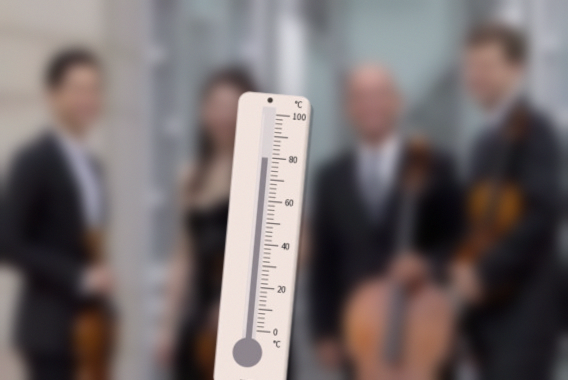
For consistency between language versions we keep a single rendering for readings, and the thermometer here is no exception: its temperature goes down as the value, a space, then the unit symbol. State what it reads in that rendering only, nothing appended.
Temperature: 80 °C
